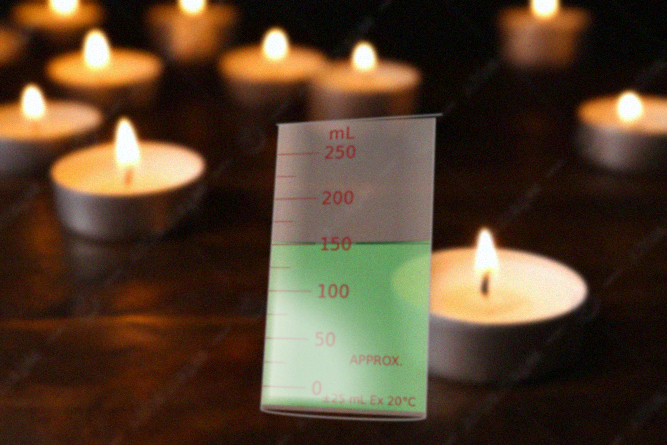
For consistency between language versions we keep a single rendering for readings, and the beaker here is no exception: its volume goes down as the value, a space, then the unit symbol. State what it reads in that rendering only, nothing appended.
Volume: 150 mL
